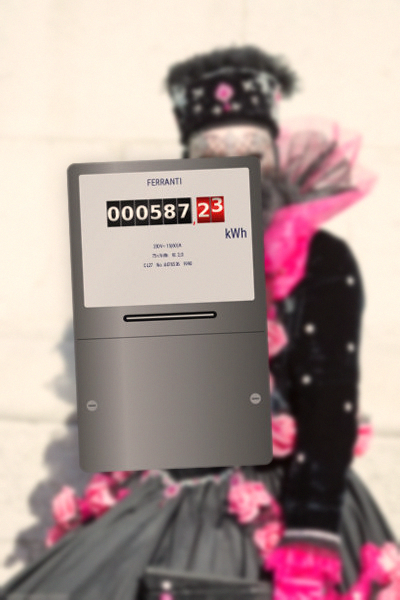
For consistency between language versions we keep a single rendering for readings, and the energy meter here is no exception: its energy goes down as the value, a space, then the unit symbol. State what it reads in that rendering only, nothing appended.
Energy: 587.23 kWh
